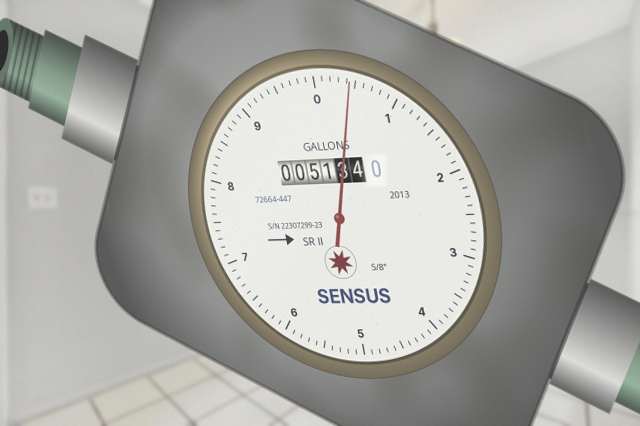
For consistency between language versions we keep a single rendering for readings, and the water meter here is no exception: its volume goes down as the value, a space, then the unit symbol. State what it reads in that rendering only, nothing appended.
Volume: 51340.4 gal
